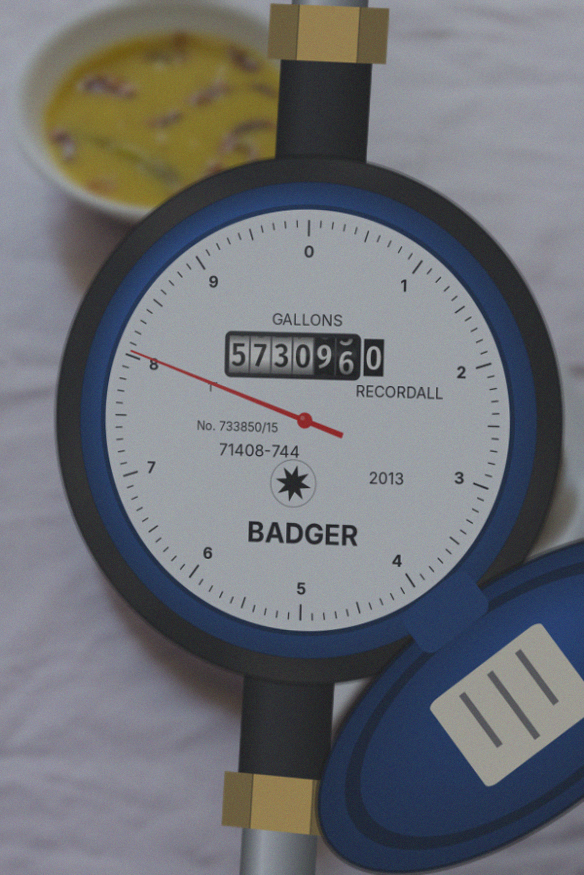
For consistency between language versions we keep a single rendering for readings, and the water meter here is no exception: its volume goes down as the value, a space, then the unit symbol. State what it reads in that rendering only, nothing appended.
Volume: 5730958.0 gal
